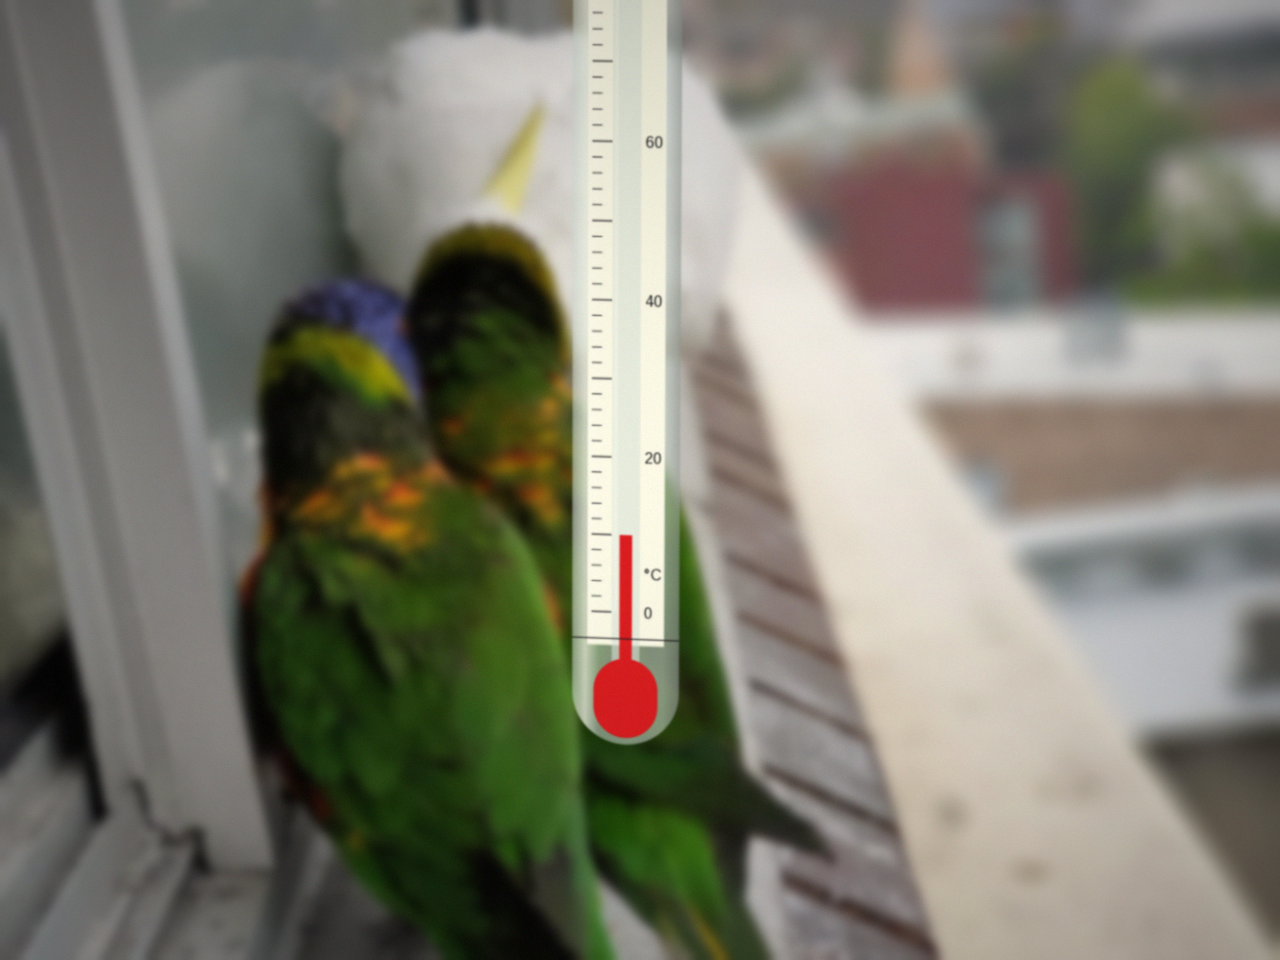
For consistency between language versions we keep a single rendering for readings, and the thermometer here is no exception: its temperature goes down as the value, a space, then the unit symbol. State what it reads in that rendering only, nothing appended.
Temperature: 10 °C
